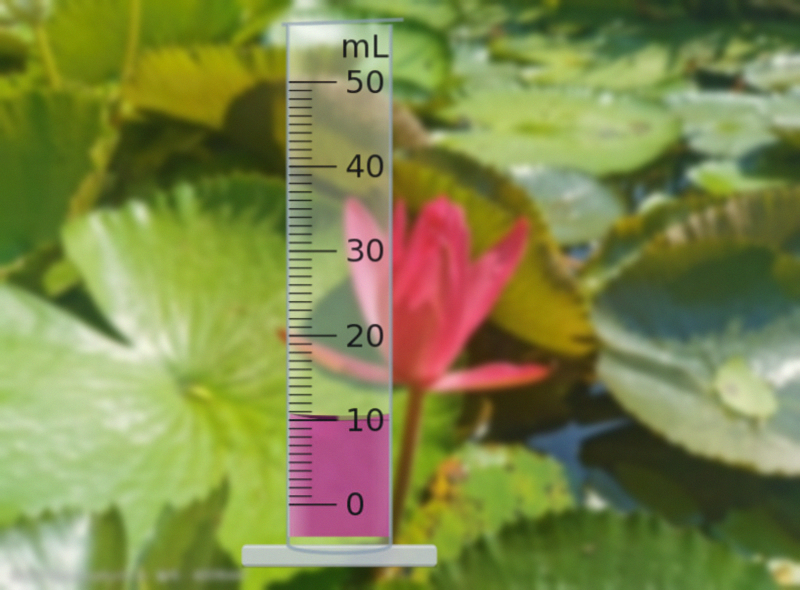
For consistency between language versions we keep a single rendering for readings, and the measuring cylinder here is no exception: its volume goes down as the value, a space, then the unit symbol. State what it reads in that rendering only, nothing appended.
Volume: 10 mL
